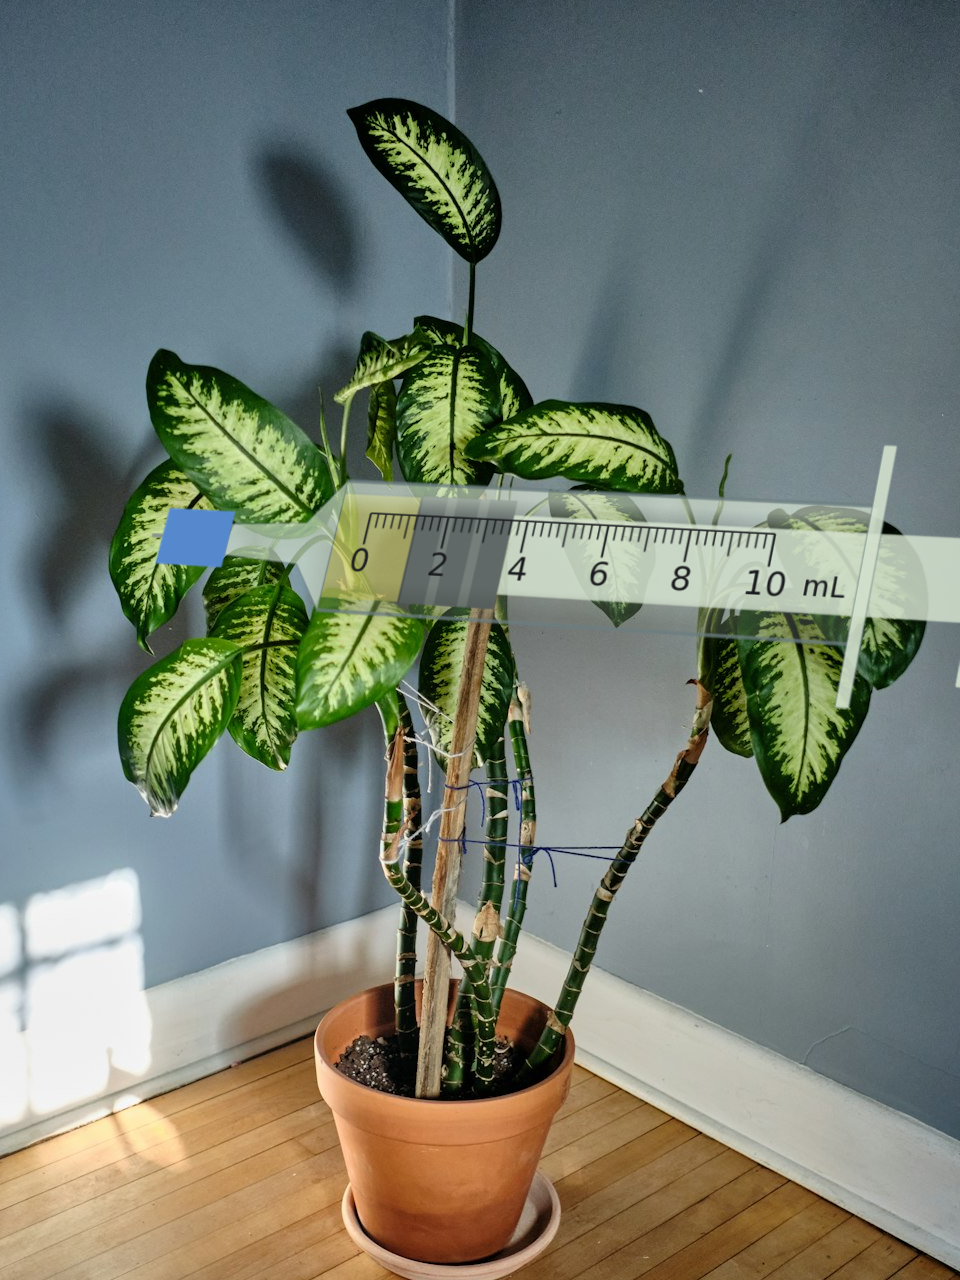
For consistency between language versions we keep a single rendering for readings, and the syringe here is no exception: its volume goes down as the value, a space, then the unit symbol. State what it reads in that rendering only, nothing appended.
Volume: 1.2 mL
